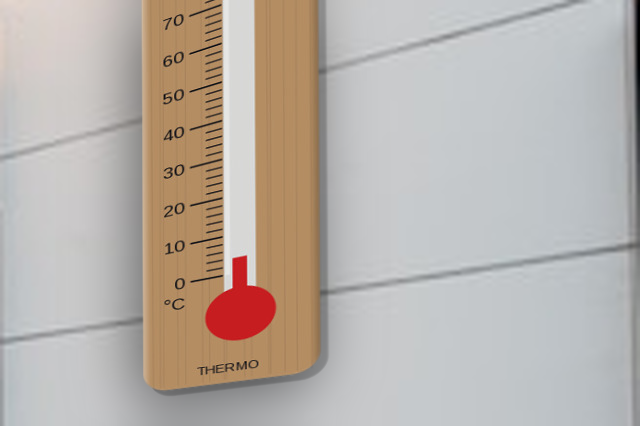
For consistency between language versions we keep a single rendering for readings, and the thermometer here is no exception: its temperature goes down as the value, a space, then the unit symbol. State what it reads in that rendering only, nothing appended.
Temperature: 4 °C
